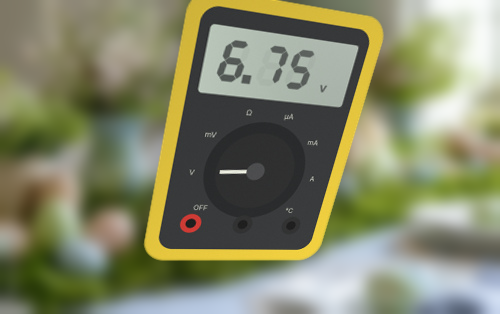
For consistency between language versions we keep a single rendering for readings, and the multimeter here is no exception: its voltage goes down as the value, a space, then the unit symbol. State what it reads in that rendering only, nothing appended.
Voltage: 6.75 V
